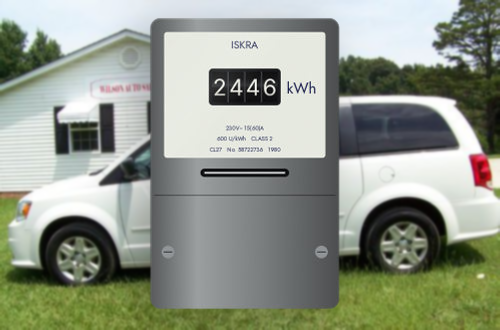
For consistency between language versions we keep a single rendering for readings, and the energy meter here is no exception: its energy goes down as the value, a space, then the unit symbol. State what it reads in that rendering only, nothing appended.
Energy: 2446 kWh
